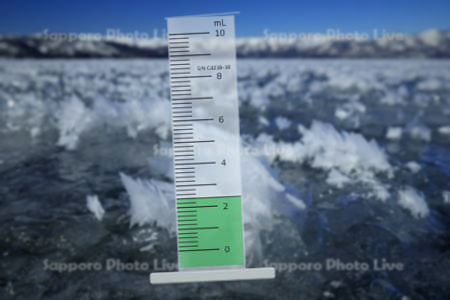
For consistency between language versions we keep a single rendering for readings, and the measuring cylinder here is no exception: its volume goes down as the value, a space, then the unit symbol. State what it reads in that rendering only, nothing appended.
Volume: 2.4 mL
